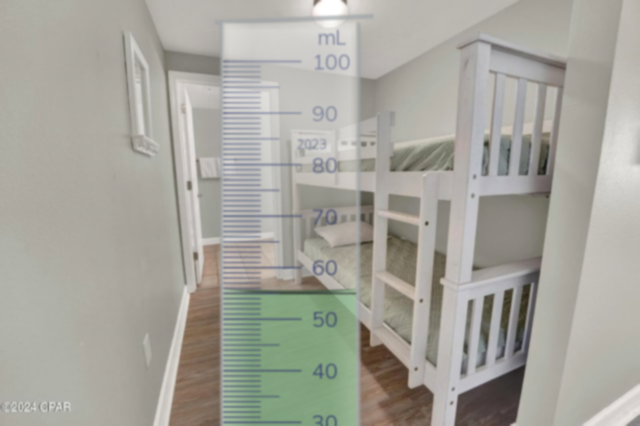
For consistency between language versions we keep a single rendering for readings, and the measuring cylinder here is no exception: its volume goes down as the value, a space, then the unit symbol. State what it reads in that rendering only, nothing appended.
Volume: 55 mL
